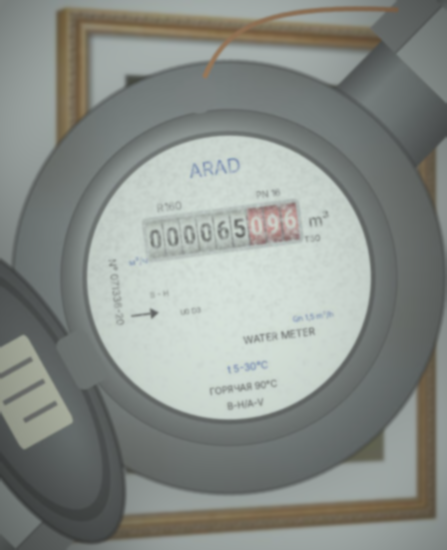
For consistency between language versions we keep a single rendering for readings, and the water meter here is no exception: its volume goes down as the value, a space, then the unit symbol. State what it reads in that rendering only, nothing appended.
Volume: 65.096 m³
